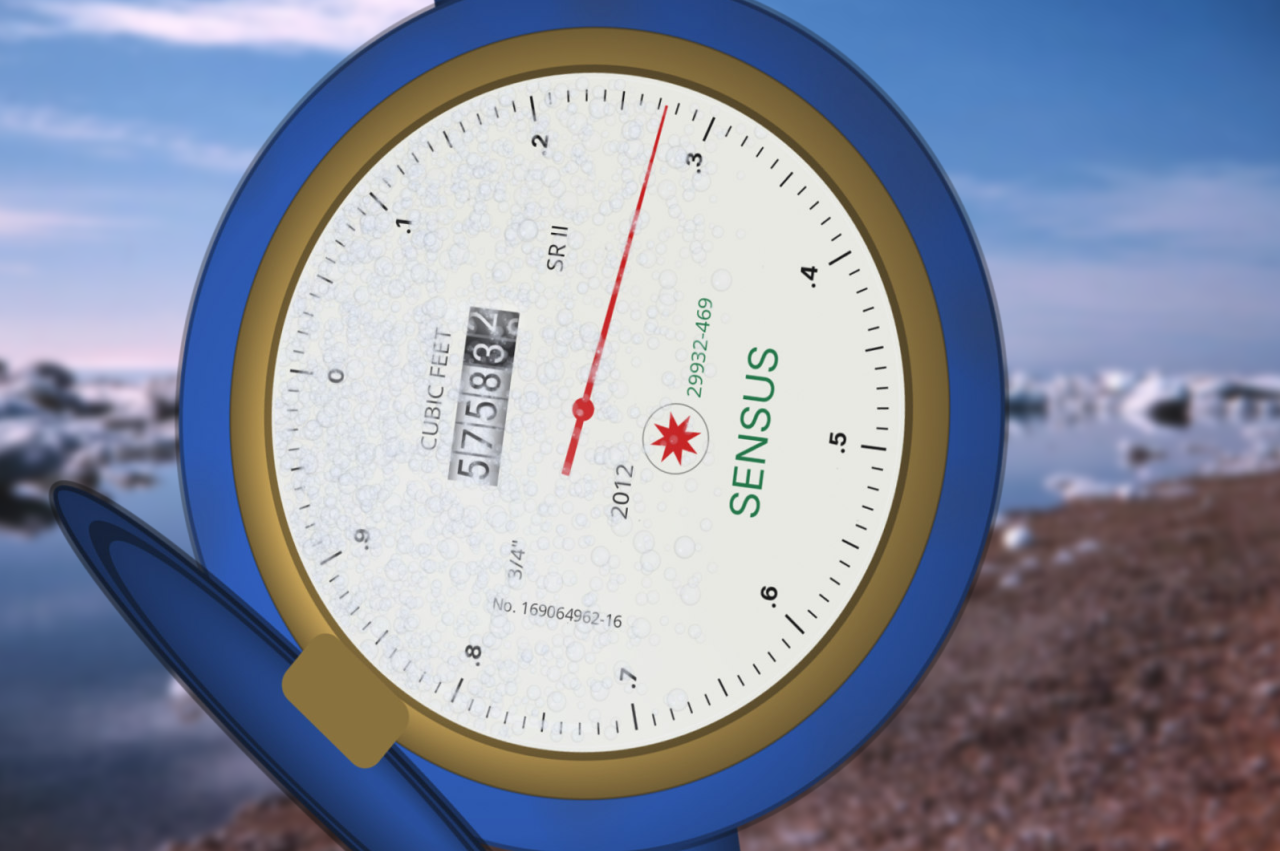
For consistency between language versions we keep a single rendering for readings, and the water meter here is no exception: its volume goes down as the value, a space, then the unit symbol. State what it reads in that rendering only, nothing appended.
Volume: 575832.27 ft³
